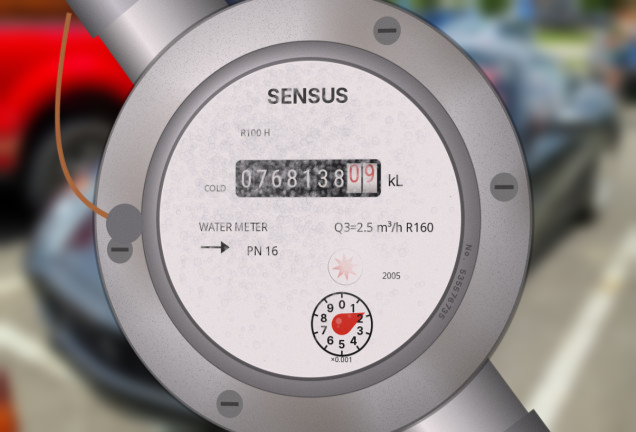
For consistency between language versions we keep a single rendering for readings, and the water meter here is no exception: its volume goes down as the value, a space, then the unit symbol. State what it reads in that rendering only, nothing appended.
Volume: 768138.091 kL
